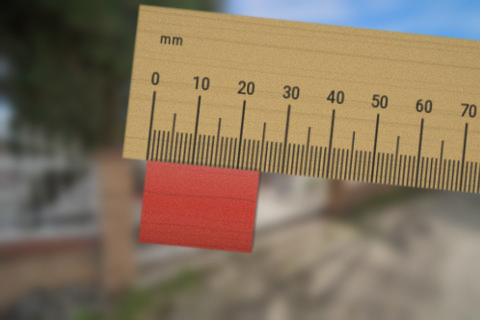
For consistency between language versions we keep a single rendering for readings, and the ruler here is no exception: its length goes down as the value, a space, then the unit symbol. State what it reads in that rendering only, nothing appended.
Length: 25 mm
